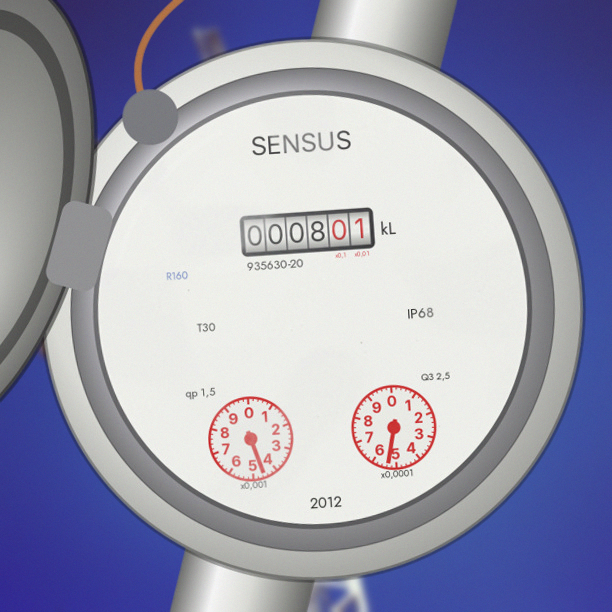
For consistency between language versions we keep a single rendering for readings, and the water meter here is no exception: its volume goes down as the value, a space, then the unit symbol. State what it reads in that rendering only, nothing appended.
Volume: 8.0145 kL
